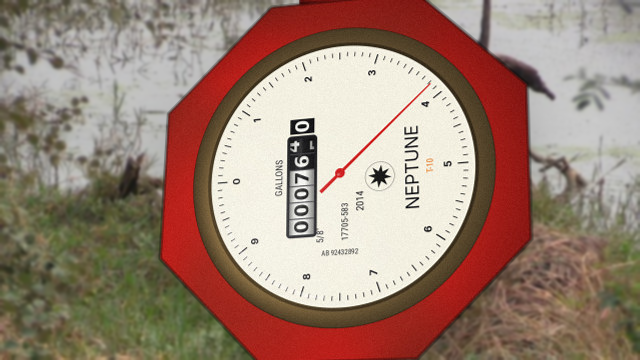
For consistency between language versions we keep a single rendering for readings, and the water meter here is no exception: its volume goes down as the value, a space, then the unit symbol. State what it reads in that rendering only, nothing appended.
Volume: 7643.8 gal
